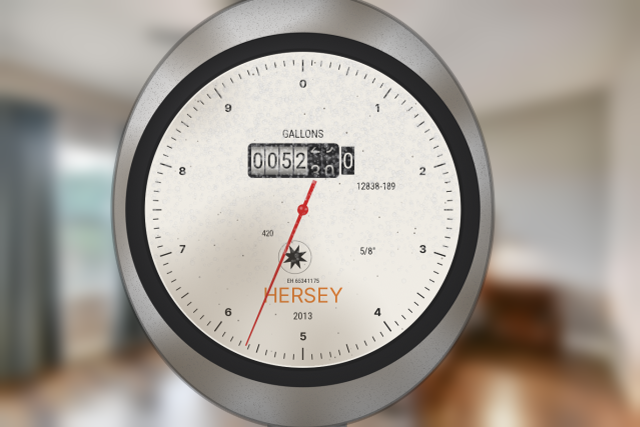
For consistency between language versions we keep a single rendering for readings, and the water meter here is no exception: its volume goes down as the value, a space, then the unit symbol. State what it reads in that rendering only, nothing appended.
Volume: 52295.6 gal
